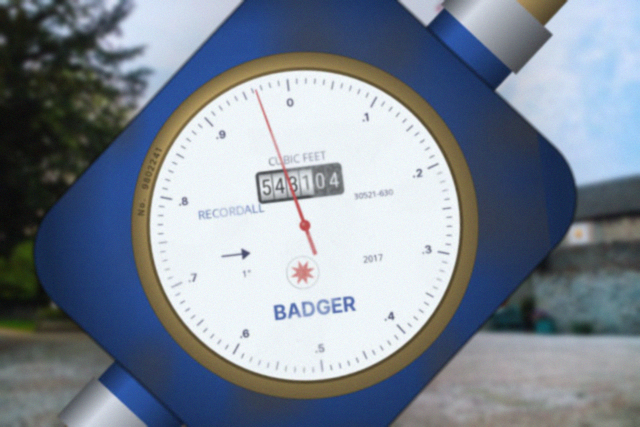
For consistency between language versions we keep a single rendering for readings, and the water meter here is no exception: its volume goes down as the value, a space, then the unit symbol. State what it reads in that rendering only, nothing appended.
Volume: 543103.96 ft³
